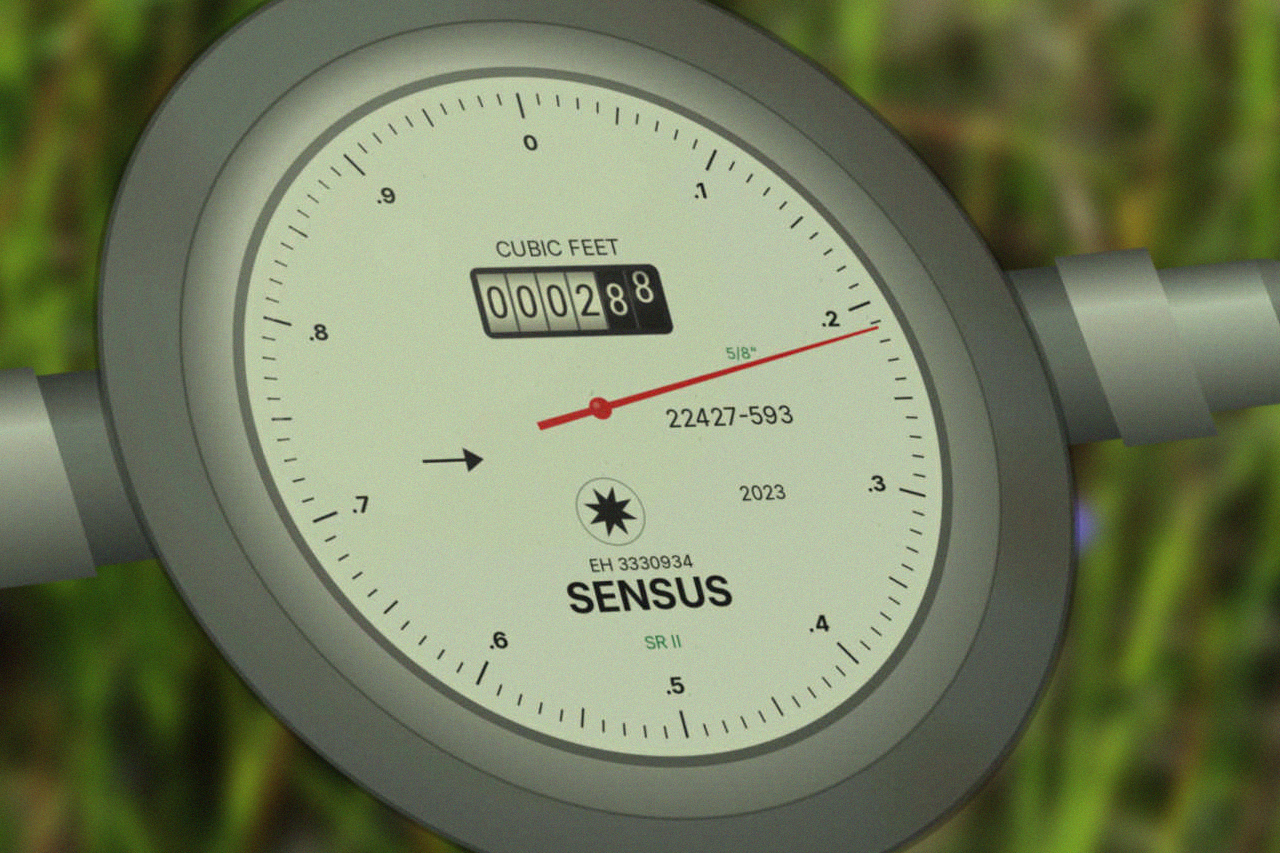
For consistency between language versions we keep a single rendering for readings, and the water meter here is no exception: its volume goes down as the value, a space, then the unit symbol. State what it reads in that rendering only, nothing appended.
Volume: 288.21 ft³
